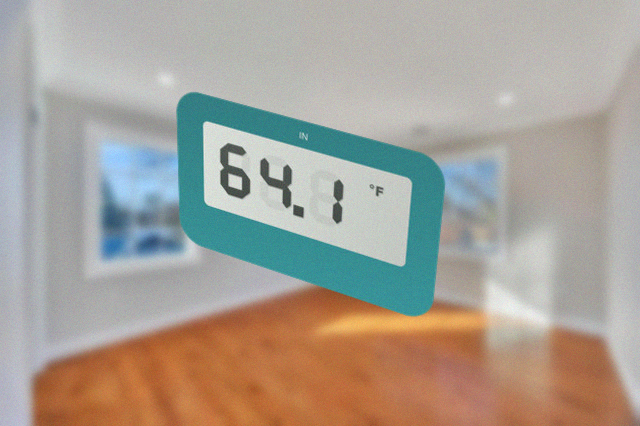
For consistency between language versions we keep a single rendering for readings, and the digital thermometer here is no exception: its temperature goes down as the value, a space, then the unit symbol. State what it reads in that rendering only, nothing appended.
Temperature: 64.1 °F
